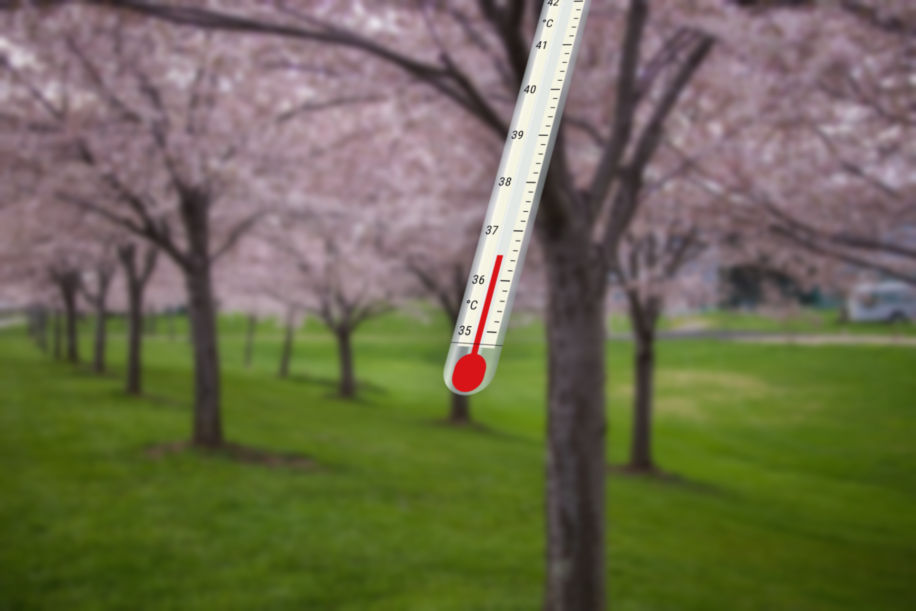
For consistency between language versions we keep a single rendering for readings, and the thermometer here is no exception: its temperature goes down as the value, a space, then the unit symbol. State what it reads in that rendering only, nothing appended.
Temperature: 36.5 °C
